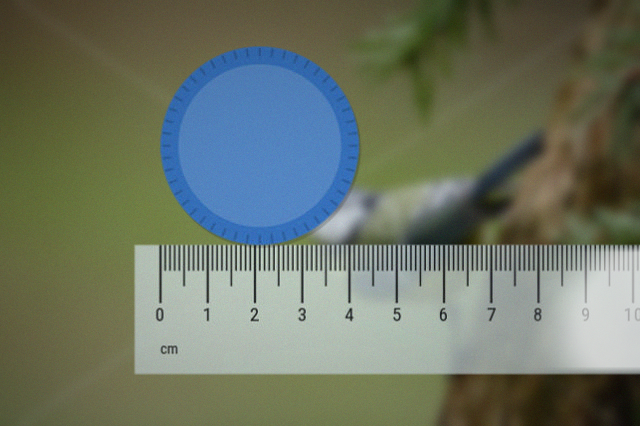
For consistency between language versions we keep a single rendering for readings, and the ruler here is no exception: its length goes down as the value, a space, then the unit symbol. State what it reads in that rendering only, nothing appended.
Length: 4.2 cm
